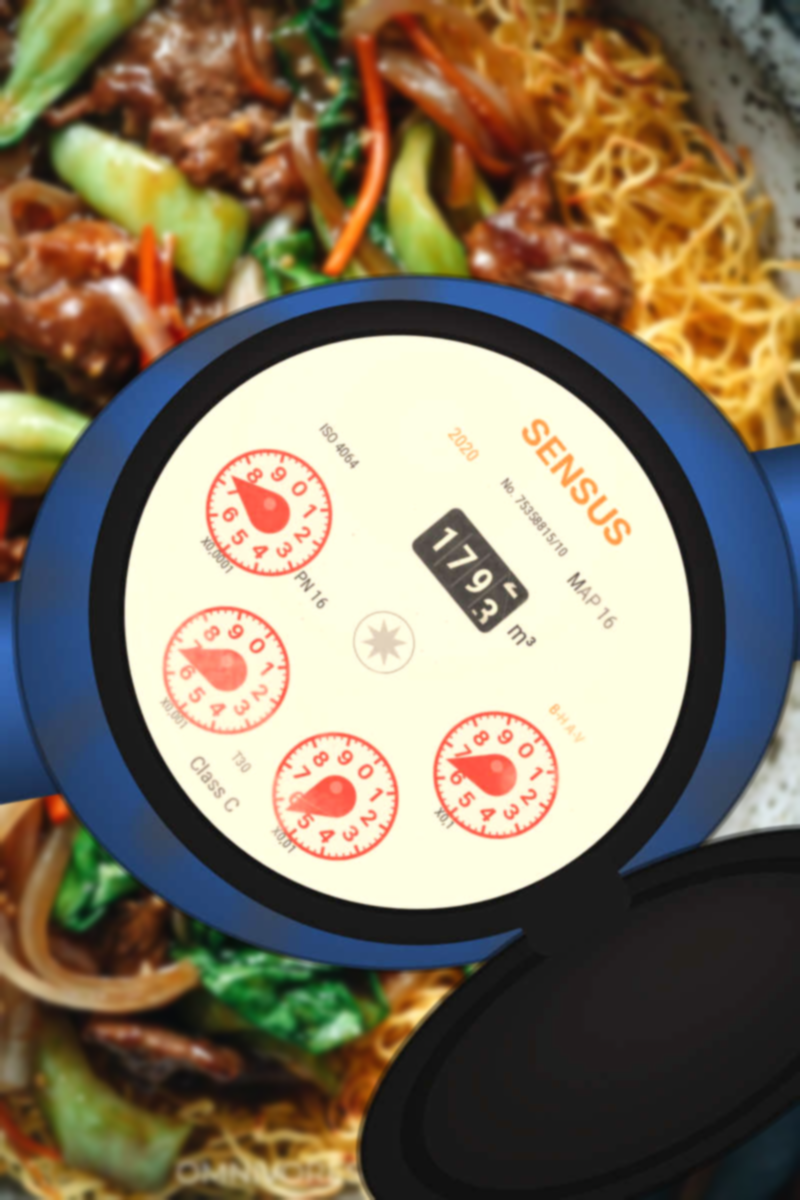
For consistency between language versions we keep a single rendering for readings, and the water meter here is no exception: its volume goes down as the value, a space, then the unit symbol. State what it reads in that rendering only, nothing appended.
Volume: 1792.6567 m³
